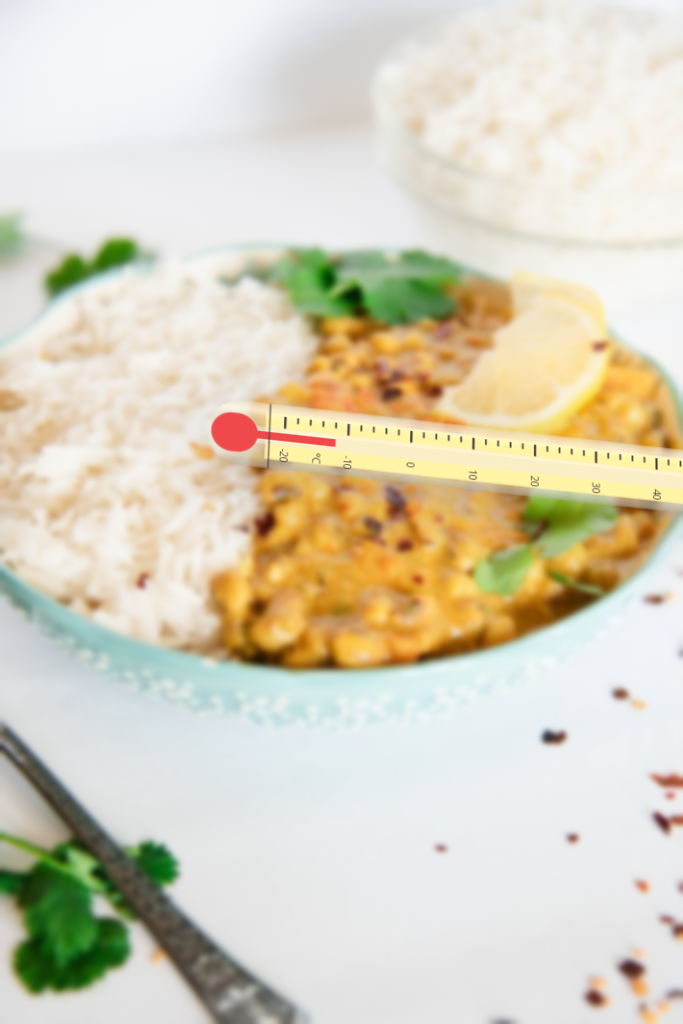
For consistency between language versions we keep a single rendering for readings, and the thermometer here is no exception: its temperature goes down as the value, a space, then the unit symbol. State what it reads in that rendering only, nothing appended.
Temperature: -12 °C
